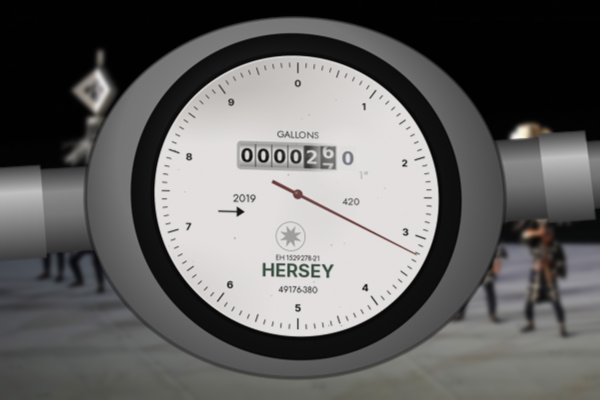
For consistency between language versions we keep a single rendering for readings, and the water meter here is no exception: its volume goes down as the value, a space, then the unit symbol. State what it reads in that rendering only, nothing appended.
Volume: 263.2 gal
